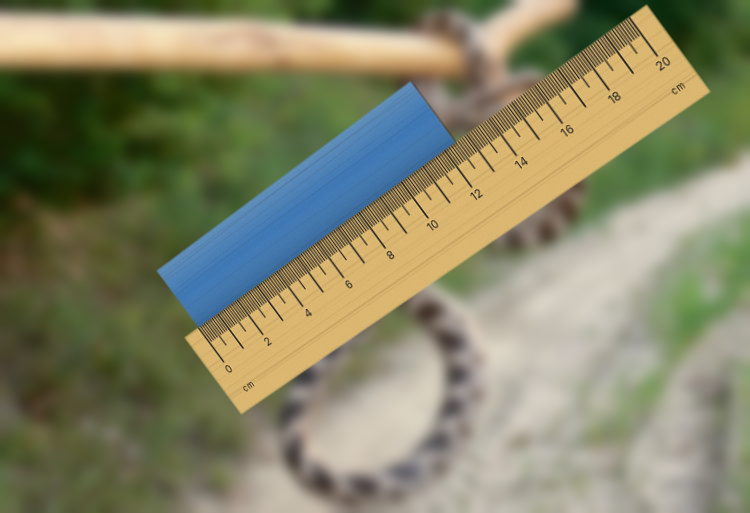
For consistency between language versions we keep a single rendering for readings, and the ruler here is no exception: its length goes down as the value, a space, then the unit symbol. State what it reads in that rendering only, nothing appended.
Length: 12.5 cm
